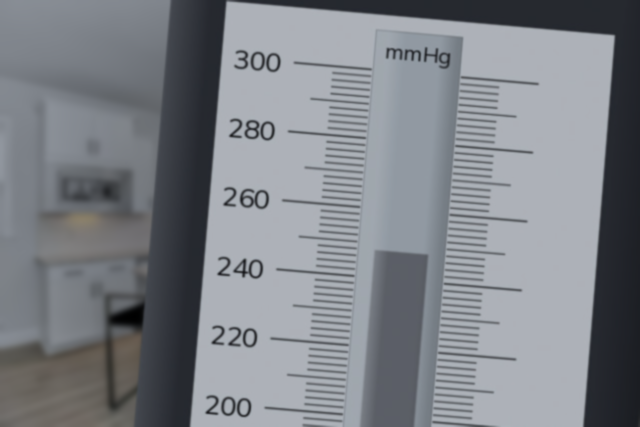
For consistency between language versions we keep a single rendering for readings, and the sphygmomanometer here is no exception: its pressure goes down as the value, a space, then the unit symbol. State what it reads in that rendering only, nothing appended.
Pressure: 248 mmHg
